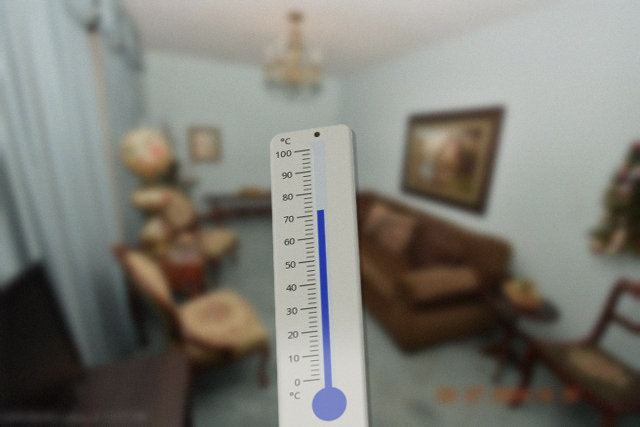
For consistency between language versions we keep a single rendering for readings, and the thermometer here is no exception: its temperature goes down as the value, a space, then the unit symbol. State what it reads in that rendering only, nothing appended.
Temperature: 72 °C
